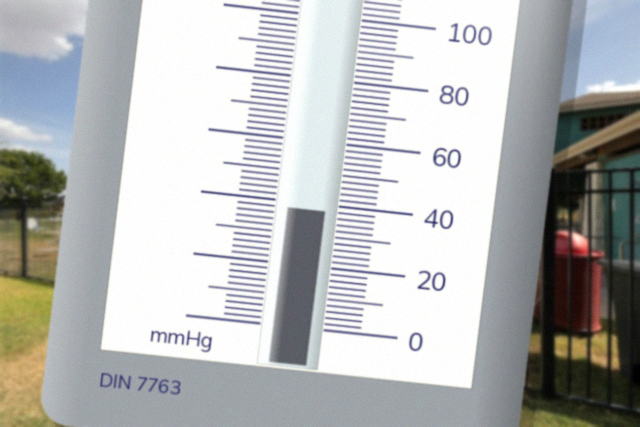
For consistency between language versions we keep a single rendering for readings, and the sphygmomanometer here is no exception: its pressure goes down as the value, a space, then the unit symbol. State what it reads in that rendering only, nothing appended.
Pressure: 38 mmHg
